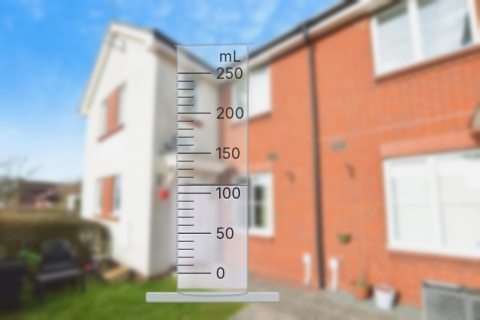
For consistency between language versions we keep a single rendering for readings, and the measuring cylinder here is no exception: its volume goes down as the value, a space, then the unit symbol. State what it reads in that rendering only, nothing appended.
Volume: 110 mL
